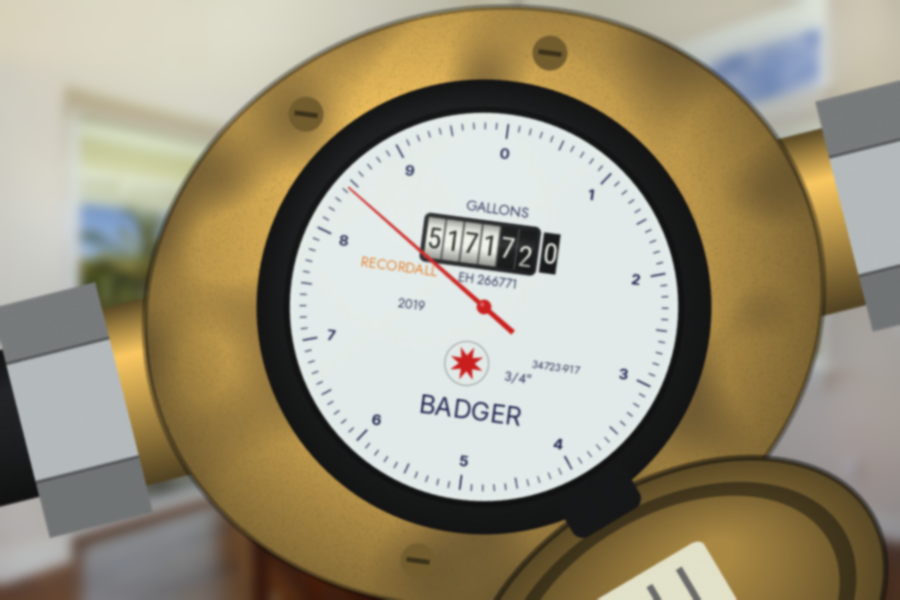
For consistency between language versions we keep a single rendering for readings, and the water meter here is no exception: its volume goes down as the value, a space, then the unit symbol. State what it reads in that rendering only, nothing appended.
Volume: 5171718.4 gal
